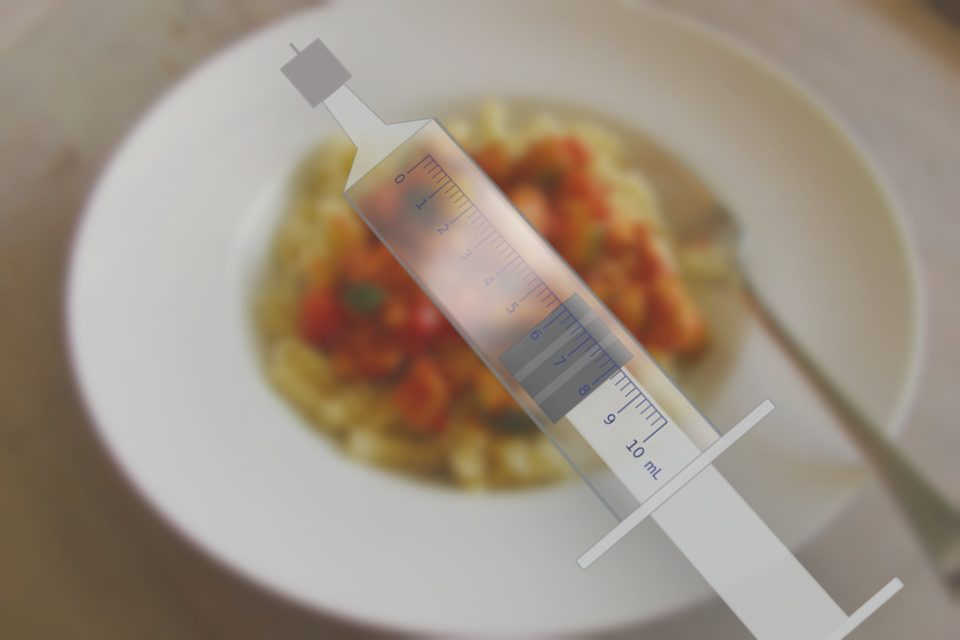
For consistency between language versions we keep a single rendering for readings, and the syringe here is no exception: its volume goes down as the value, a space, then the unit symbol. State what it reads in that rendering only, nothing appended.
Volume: 5.8 mL
